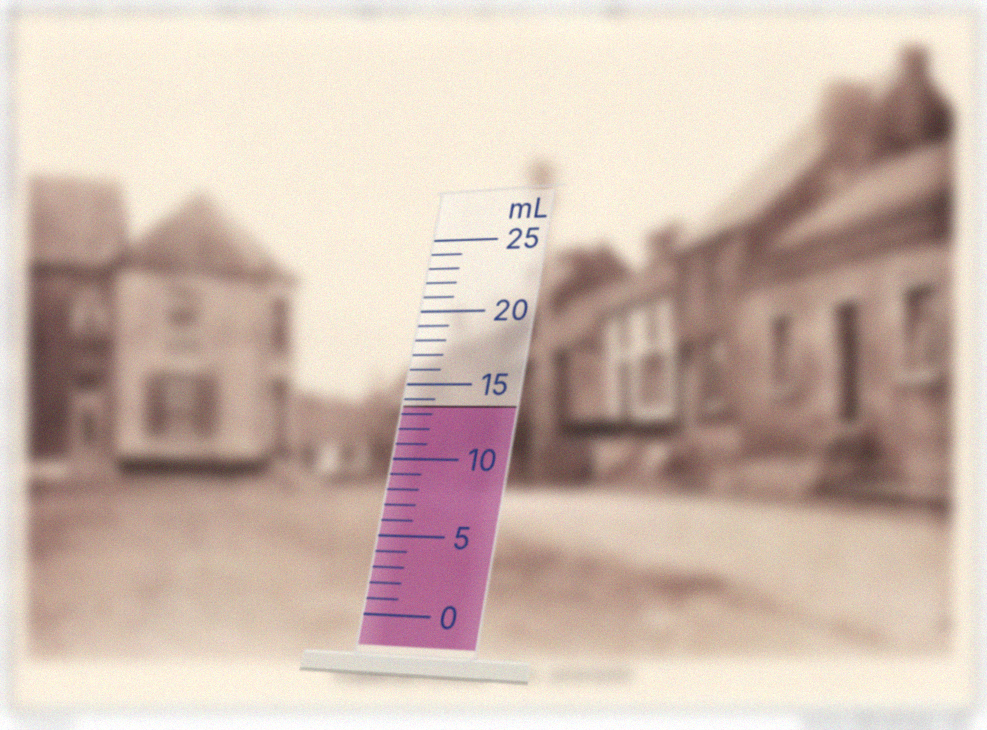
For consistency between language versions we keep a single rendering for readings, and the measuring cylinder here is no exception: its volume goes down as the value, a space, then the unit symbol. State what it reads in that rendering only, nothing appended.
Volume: 13.5 mL
